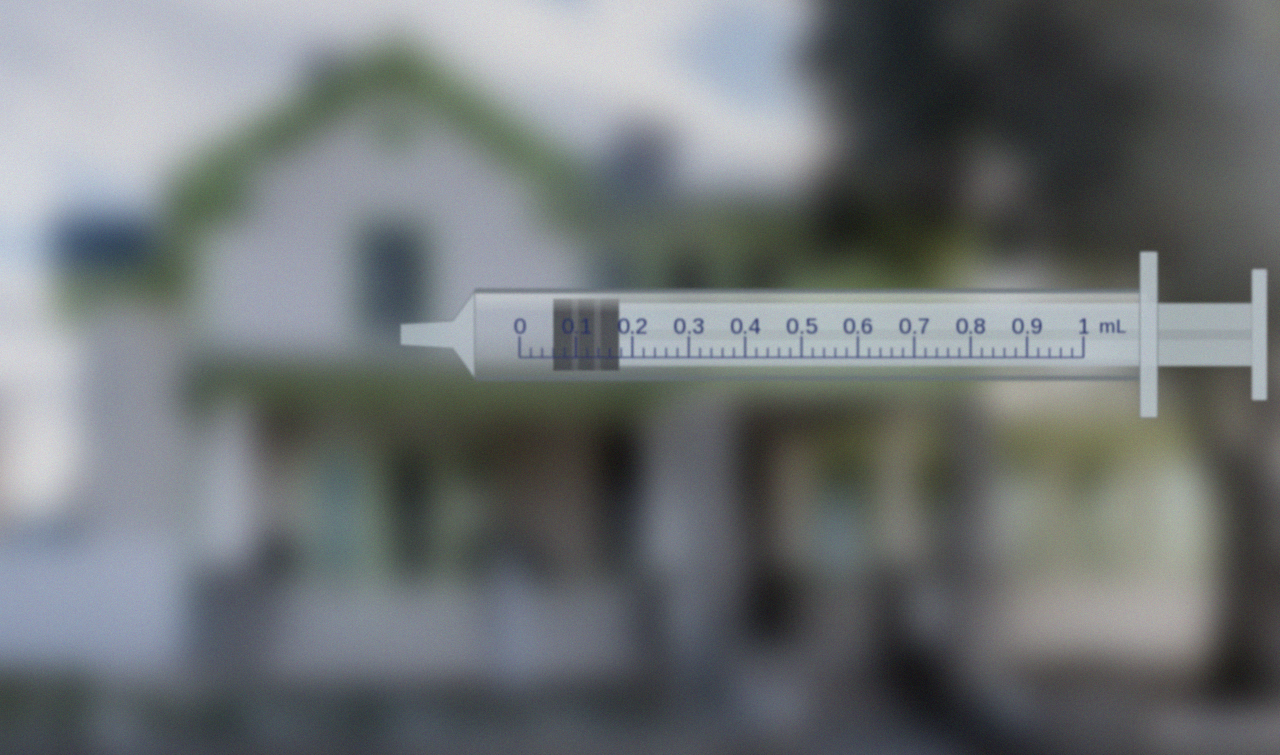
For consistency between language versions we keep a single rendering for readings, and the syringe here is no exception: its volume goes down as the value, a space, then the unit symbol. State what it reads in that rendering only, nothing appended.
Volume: 0.06 mL
